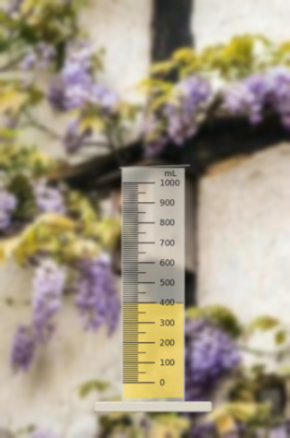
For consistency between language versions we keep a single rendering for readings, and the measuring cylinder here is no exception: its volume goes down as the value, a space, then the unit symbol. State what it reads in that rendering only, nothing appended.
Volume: 400 mL
